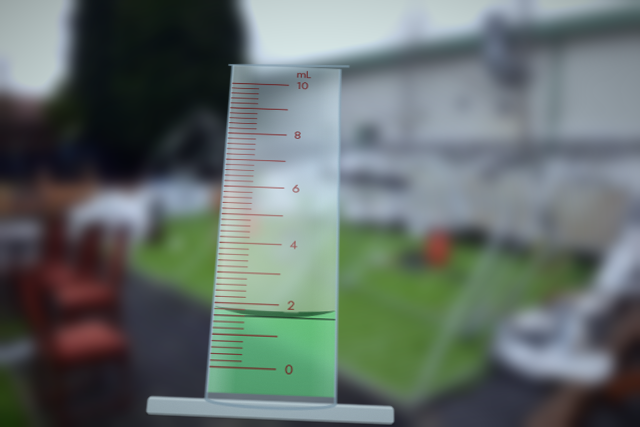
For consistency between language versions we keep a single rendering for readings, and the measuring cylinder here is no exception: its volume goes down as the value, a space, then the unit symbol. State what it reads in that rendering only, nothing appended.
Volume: 1.6 mL
